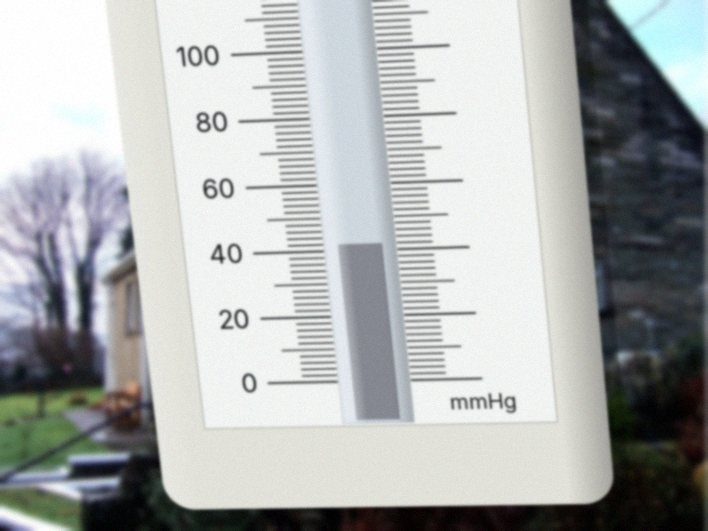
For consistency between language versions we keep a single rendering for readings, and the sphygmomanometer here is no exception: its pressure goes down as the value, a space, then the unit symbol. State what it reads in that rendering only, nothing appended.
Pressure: 42 mmHg
